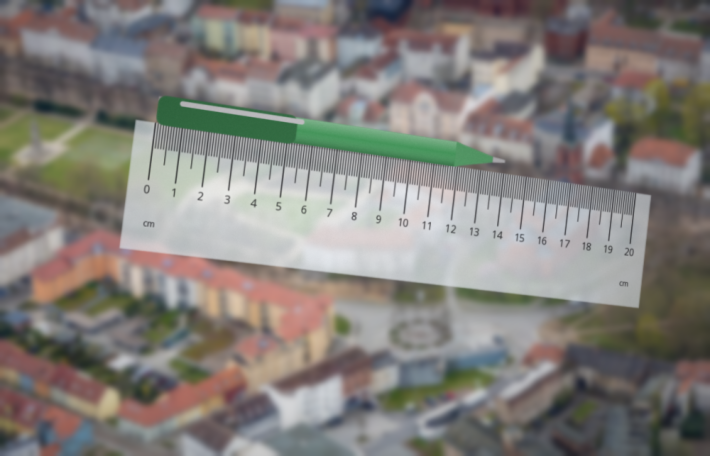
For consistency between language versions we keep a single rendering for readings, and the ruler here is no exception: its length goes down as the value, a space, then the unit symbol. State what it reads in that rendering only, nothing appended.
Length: 14 cm
